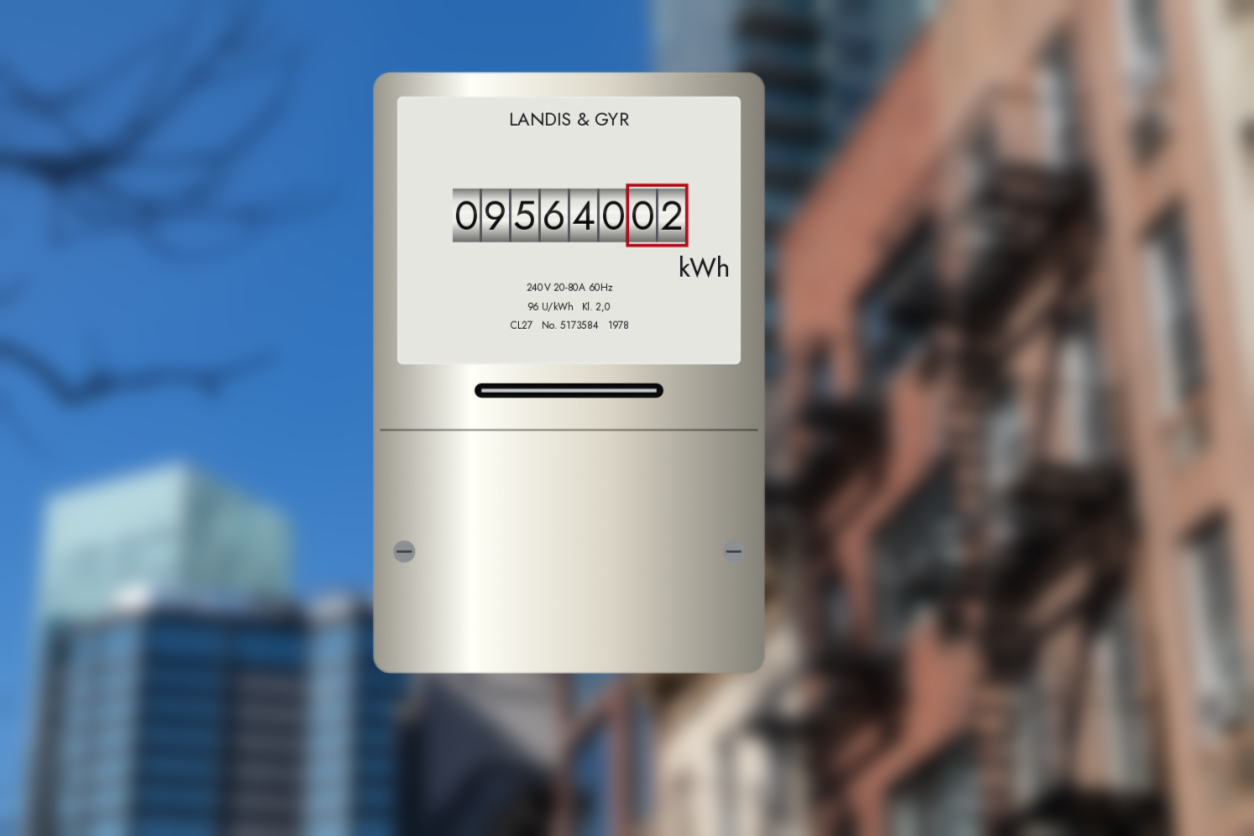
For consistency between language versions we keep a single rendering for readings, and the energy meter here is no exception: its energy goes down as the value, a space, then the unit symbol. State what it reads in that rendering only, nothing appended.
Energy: 95640.02 kWh
